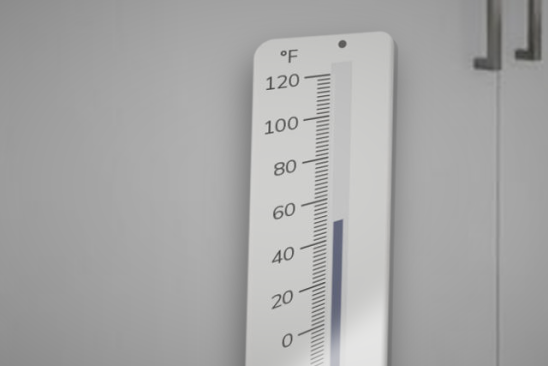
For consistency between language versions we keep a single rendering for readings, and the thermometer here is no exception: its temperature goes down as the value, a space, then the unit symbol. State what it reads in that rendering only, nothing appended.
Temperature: 48 °F
